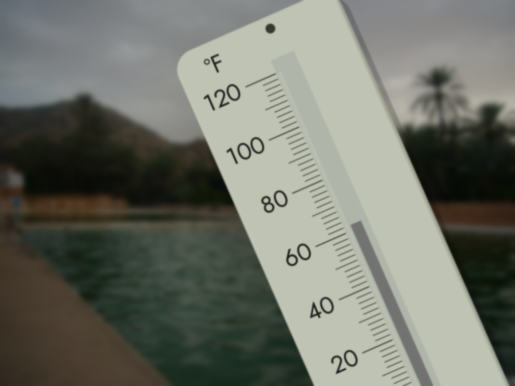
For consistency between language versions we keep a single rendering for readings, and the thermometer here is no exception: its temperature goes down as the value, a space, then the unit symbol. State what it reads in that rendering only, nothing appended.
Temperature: 62 °F
